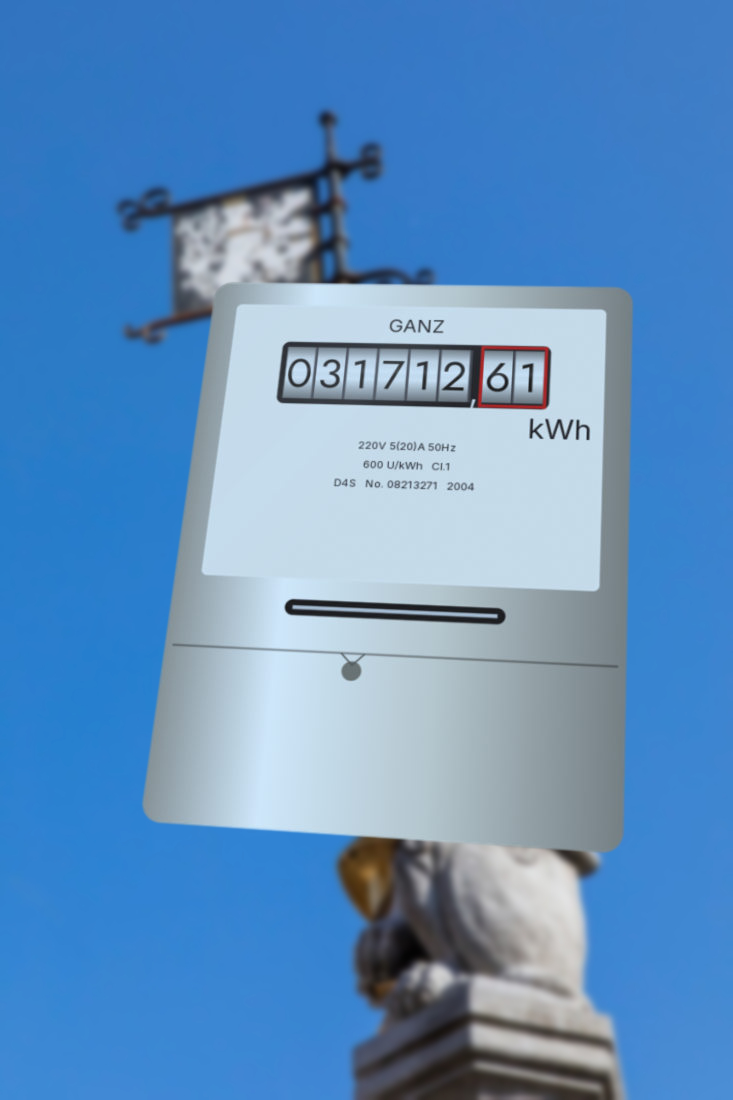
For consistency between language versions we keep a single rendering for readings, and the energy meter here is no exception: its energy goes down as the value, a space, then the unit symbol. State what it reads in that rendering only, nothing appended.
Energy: 31712.61 kWh
